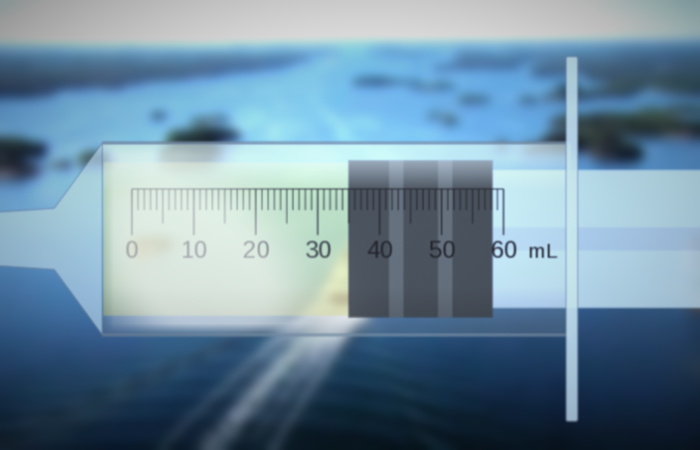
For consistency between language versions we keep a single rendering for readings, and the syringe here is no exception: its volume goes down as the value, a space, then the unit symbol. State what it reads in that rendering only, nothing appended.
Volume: 35 mL
